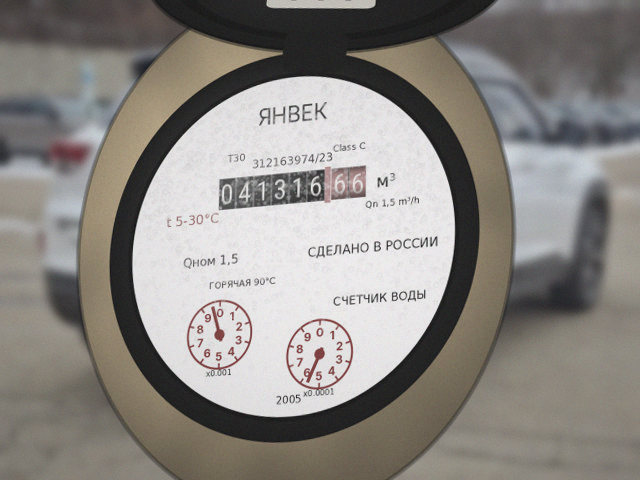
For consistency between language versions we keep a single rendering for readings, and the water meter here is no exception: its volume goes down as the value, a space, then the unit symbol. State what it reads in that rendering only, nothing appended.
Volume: 41316.6595 m³
